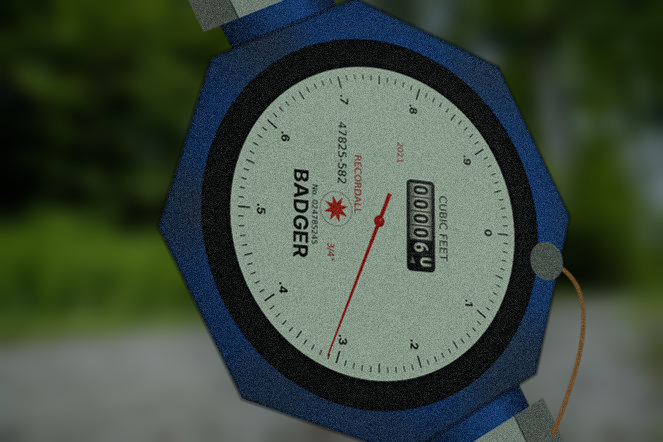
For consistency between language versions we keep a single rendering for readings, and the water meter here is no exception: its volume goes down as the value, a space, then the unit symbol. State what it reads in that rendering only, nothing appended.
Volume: 60.31 ft³
